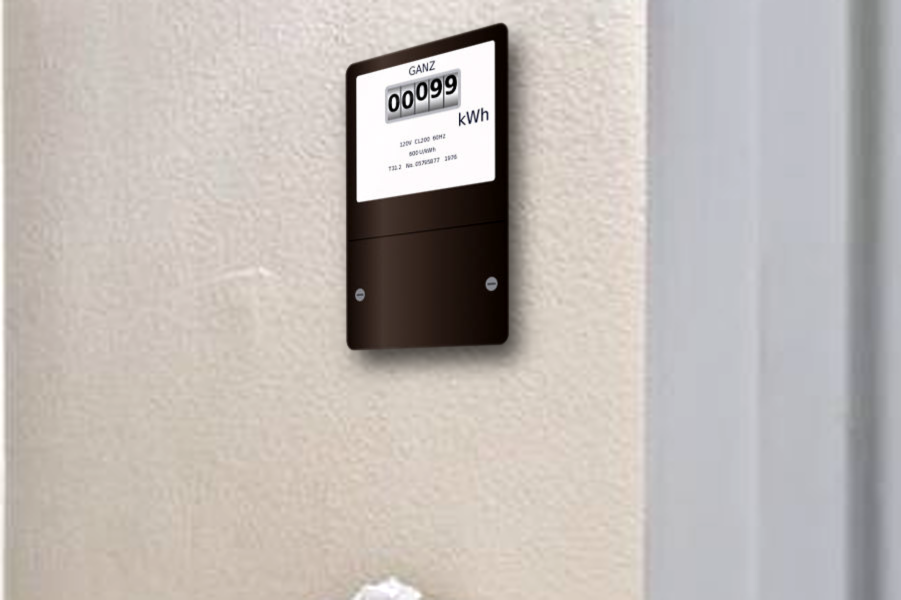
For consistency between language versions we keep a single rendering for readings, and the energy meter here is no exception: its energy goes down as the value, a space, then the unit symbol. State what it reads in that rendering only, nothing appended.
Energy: 99 kWh
